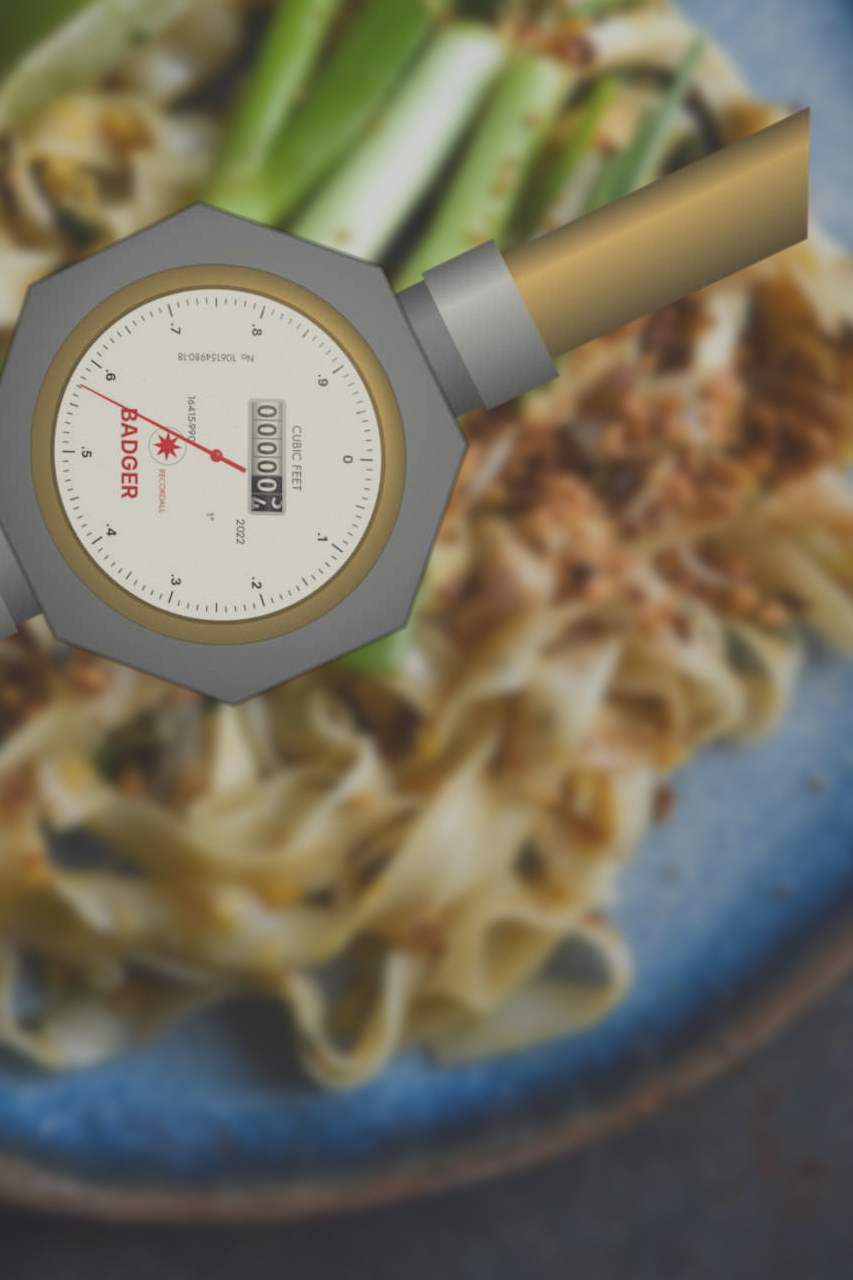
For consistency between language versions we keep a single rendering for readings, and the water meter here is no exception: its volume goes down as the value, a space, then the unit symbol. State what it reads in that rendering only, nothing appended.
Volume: 3.57 ft³
